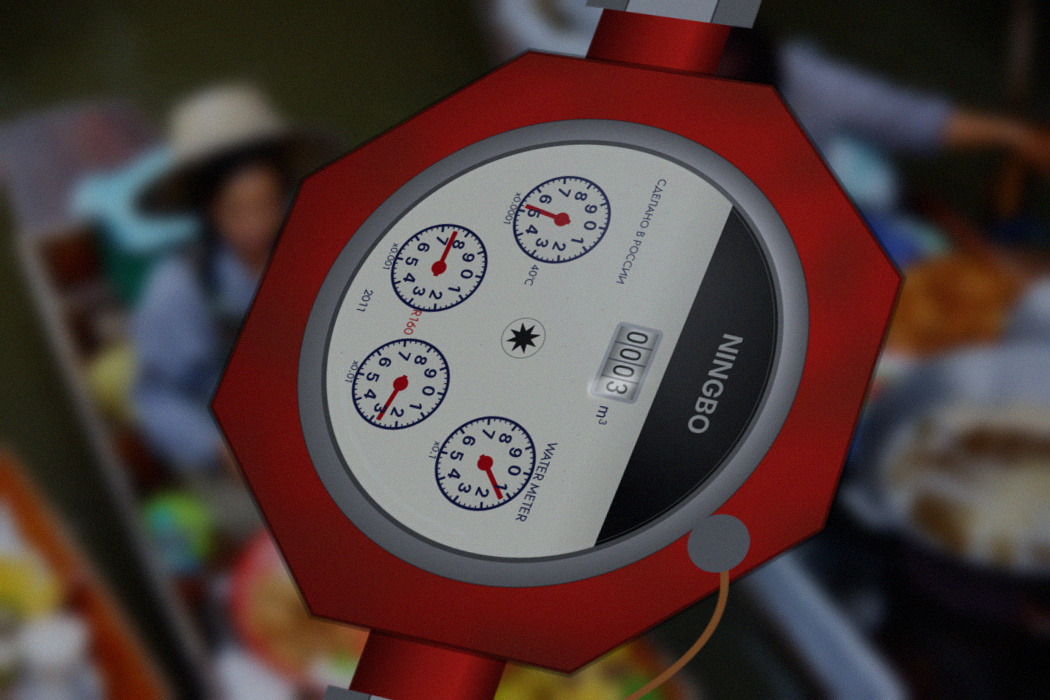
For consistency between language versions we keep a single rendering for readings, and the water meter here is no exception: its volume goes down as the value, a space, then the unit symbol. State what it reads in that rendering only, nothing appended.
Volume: 3.1275 m³
